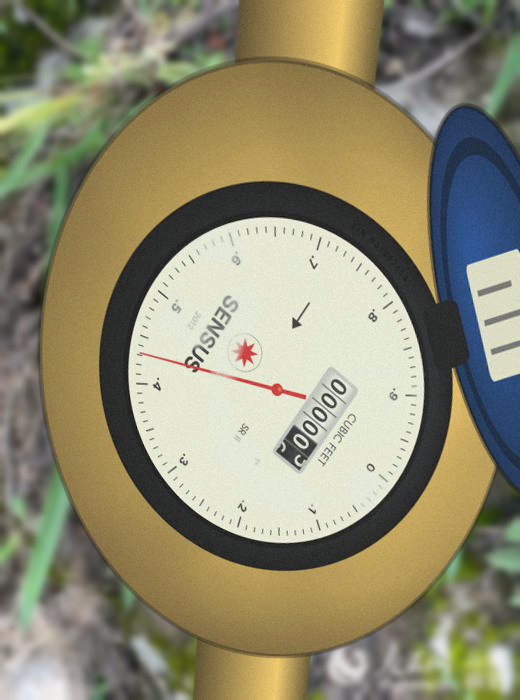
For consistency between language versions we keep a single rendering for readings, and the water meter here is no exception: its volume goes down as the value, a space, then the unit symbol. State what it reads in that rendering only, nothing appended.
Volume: 5.43 ft³
